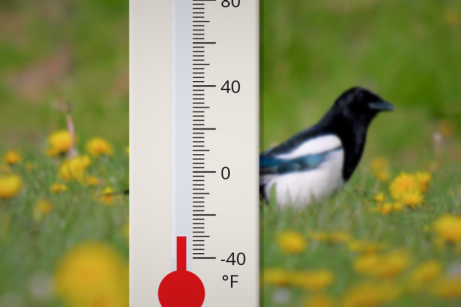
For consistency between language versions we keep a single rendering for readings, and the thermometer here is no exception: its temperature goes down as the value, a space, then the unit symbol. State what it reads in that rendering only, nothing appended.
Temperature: -30 °F
